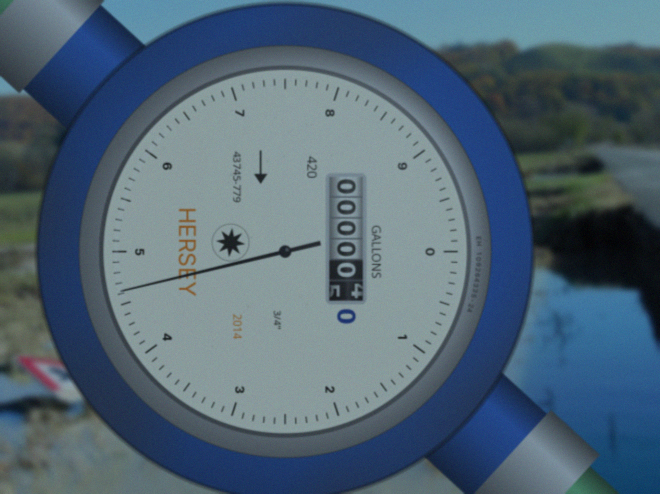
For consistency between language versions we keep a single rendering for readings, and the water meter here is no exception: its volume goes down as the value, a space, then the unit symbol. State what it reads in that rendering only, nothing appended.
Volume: 44.6 gal
